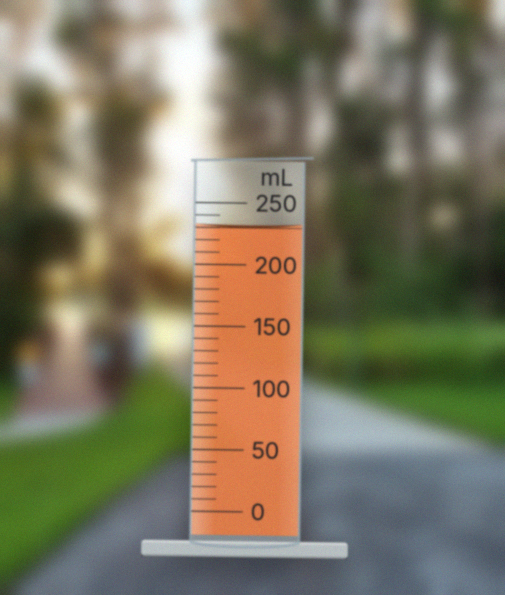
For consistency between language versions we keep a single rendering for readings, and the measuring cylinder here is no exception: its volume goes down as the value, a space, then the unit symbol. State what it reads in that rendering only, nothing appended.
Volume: 230 mL
